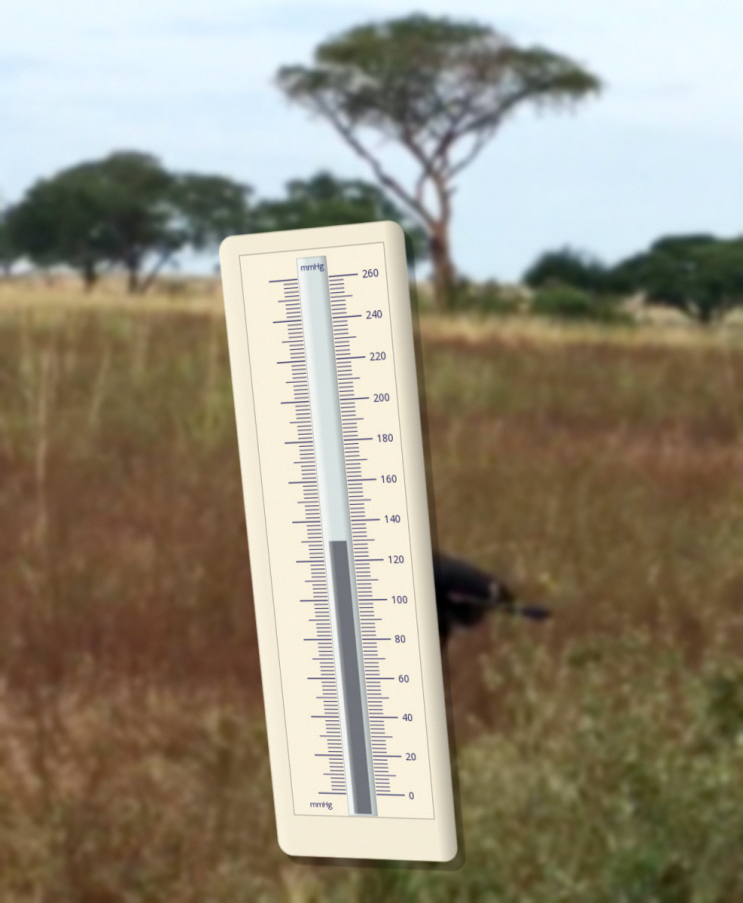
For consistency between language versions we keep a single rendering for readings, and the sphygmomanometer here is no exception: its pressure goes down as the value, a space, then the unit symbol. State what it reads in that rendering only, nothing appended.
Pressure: 130 mmHg
